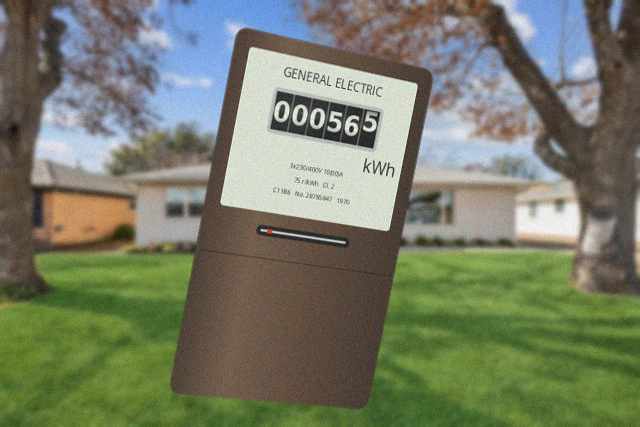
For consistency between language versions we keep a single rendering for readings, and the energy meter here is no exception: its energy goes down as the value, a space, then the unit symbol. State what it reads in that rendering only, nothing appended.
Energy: 565 kWh
